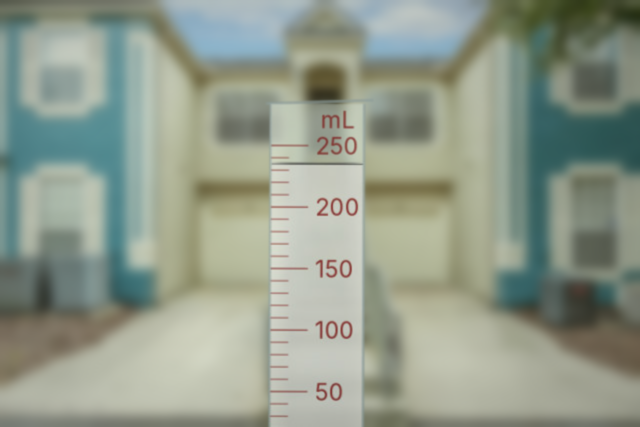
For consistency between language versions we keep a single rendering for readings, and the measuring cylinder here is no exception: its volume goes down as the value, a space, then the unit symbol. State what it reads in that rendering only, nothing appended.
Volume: 235 mL
